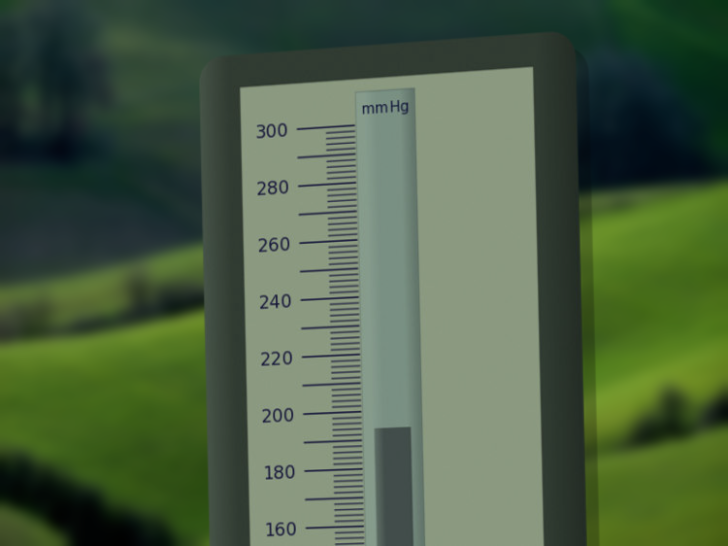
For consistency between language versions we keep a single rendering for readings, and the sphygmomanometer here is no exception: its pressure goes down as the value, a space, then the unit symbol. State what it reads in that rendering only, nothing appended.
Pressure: 194 mmHg
